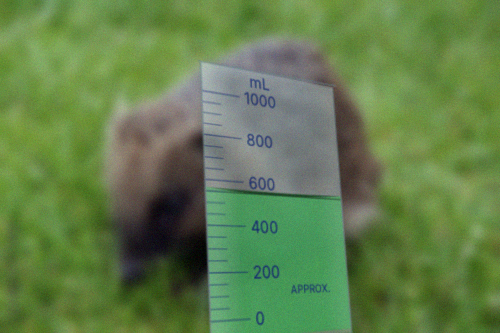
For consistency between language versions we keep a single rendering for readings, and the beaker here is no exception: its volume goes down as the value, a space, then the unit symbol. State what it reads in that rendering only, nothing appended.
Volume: 550 mL
